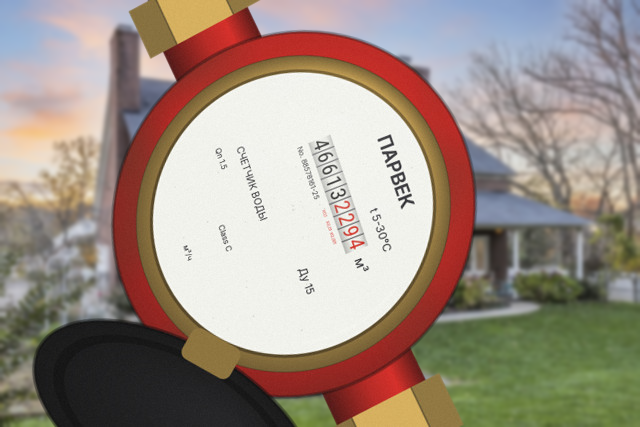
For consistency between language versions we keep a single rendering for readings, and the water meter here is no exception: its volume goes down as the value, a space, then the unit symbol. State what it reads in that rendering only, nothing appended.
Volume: 46613.2294 m³
